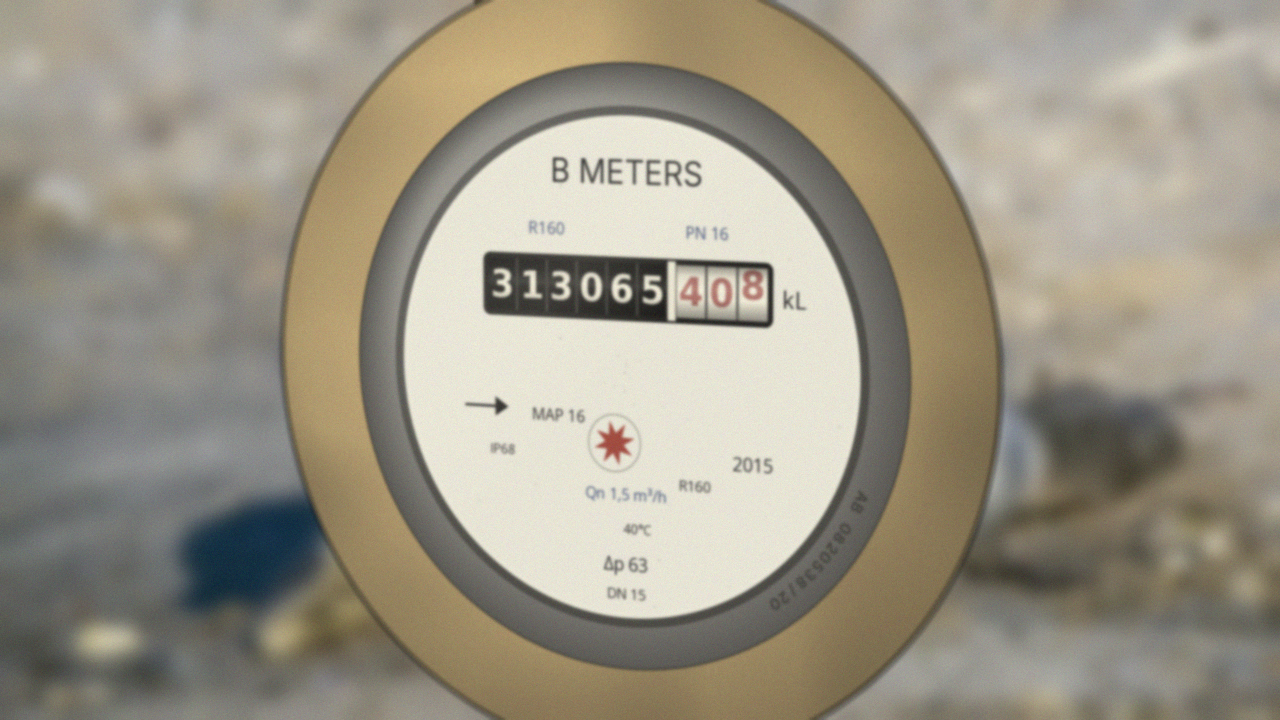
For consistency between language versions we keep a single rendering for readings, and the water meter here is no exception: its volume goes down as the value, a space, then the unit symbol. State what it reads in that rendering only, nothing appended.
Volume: 313065.408 kL
